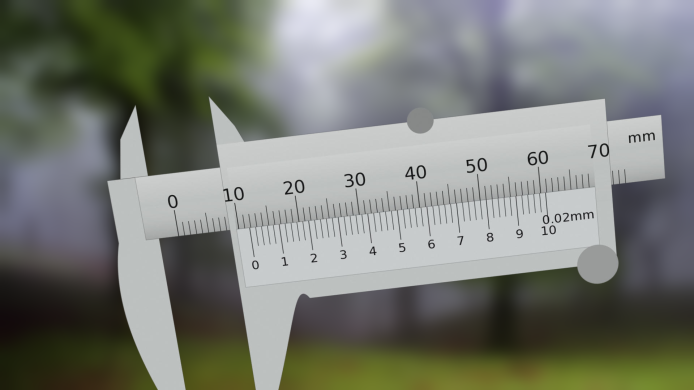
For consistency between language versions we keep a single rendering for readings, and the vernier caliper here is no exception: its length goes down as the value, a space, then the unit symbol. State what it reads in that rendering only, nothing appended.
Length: 11.8 mm
